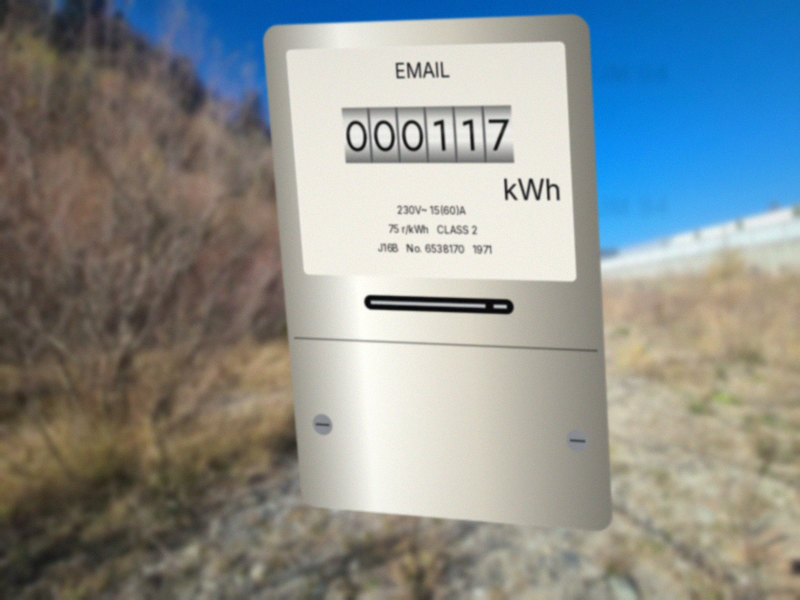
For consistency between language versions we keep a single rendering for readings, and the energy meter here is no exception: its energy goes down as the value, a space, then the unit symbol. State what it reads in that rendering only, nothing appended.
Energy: 117 kWh
